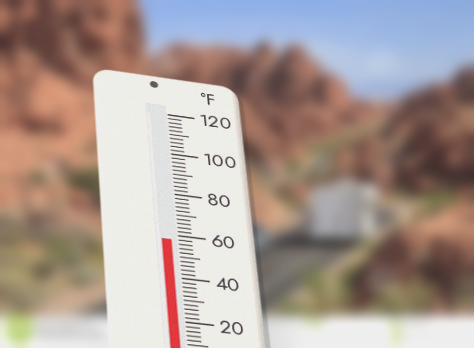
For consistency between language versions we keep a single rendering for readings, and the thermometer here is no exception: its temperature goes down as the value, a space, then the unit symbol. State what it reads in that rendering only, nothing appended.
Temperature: 58 °F
